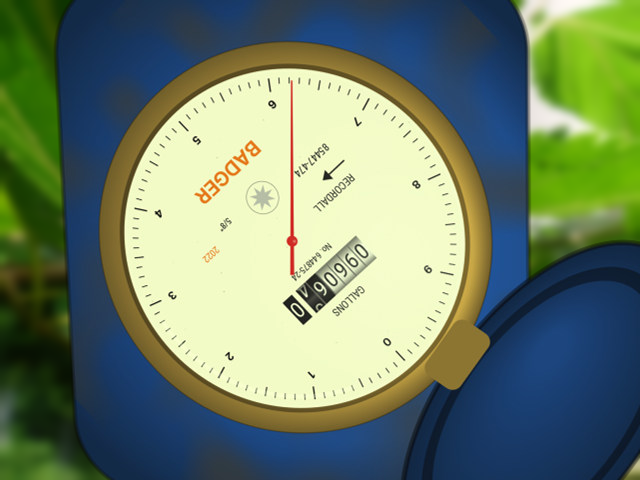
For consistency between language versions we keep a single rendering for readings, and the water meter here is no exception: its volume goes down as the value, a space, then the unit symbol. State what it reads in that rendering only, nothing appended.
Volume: 960636.2 gal
